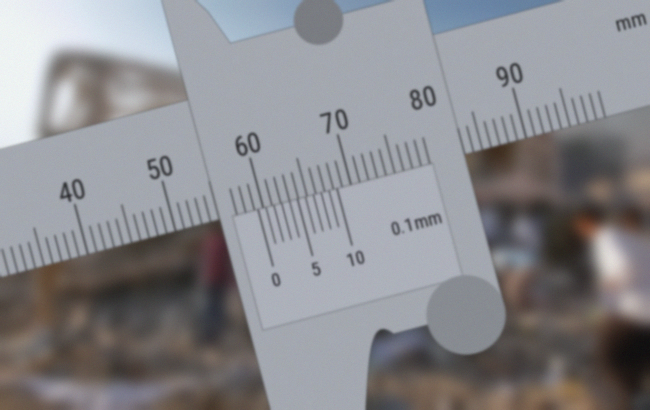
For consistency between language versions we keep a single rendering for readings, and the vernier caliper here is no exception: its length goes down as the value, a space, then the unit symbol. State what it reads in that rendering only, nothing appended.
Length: 59.4 mm
